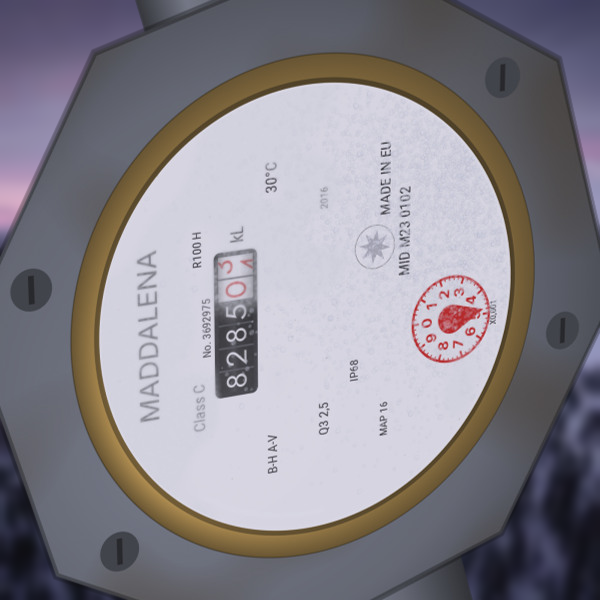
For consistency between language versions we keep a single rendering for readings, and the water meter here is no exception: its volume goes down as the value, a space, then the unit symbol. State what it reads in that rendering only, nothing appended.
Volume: 8285.034 kL
